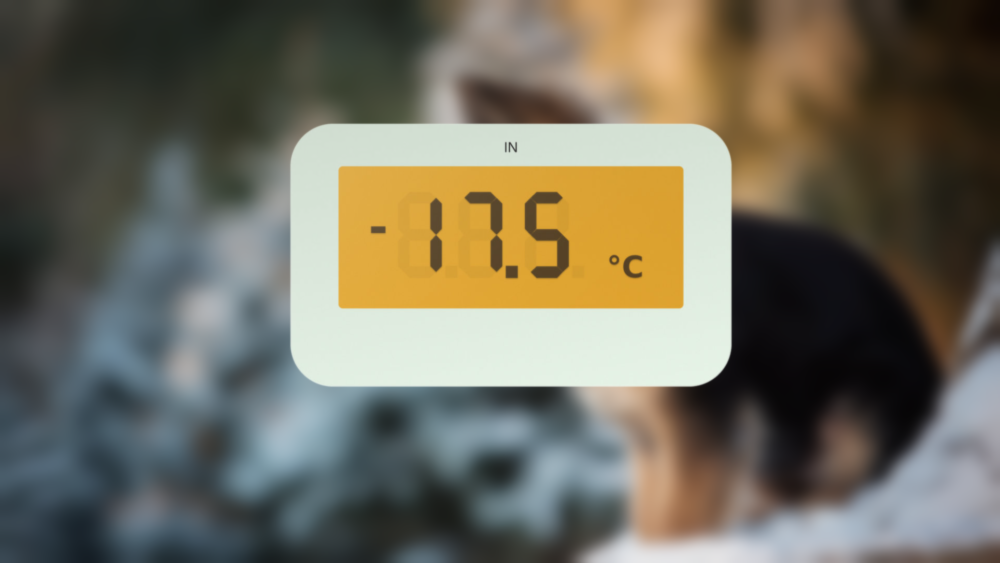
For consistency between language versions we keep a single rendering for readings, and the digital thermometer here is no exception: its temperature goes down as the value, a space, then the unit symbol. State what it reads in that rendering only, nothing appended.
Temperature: -17.5 °C
